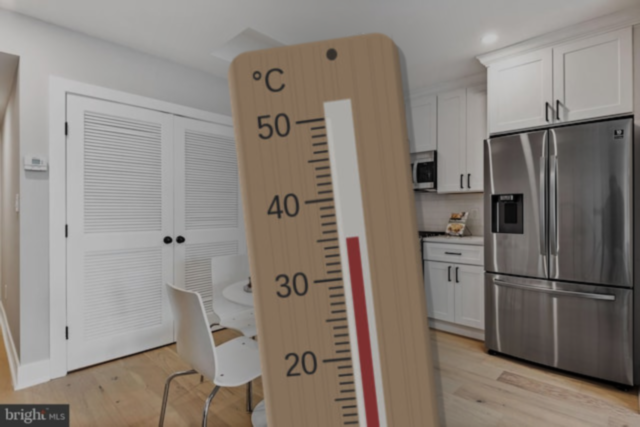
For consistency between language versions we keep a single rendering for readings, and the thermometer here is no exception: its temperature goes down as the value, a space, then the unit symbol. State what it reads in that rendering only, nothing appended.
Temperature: 35 °C
